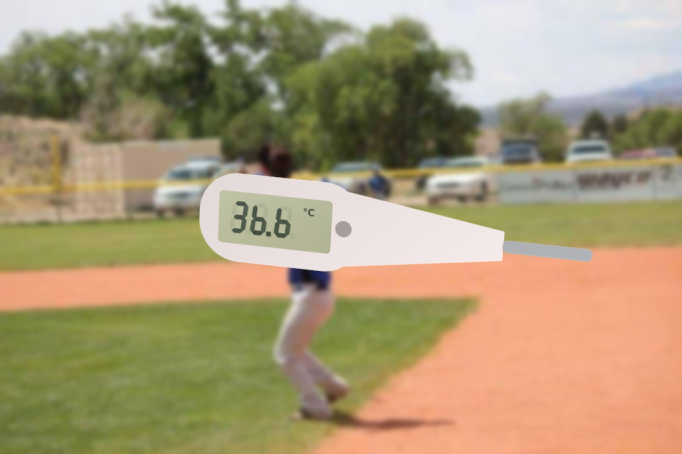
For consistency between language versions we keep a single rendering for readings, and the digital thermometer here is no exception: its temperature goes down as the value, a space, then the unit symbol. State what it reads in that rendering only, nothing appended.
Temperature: 36.6 °C
